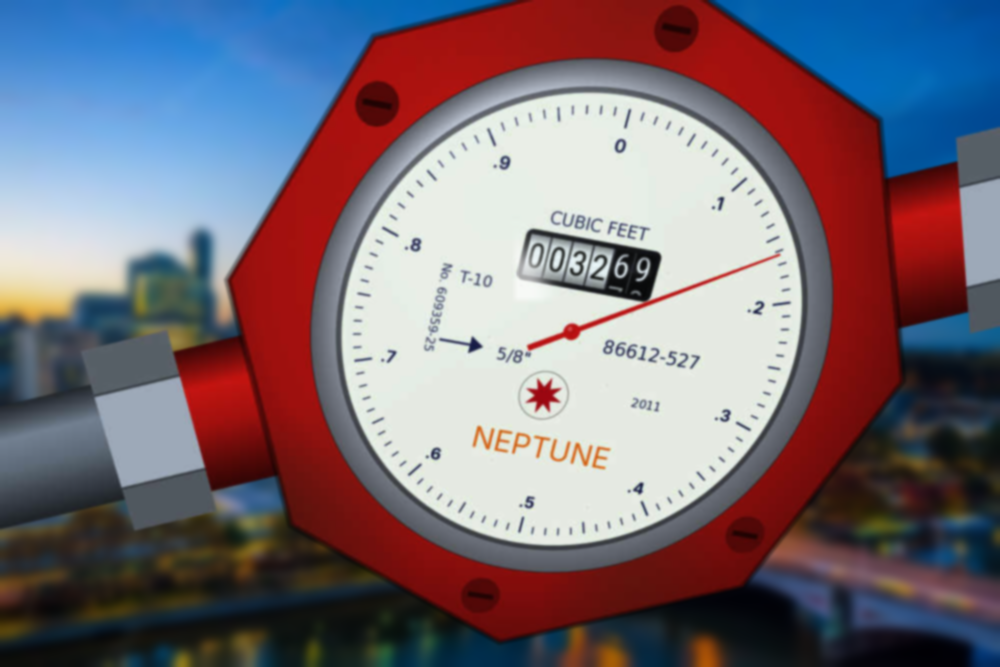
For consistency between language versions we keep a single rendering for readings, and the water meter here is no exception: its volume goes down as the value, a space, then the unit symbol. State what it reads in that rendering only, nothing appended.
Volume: 3269.16 ft³
